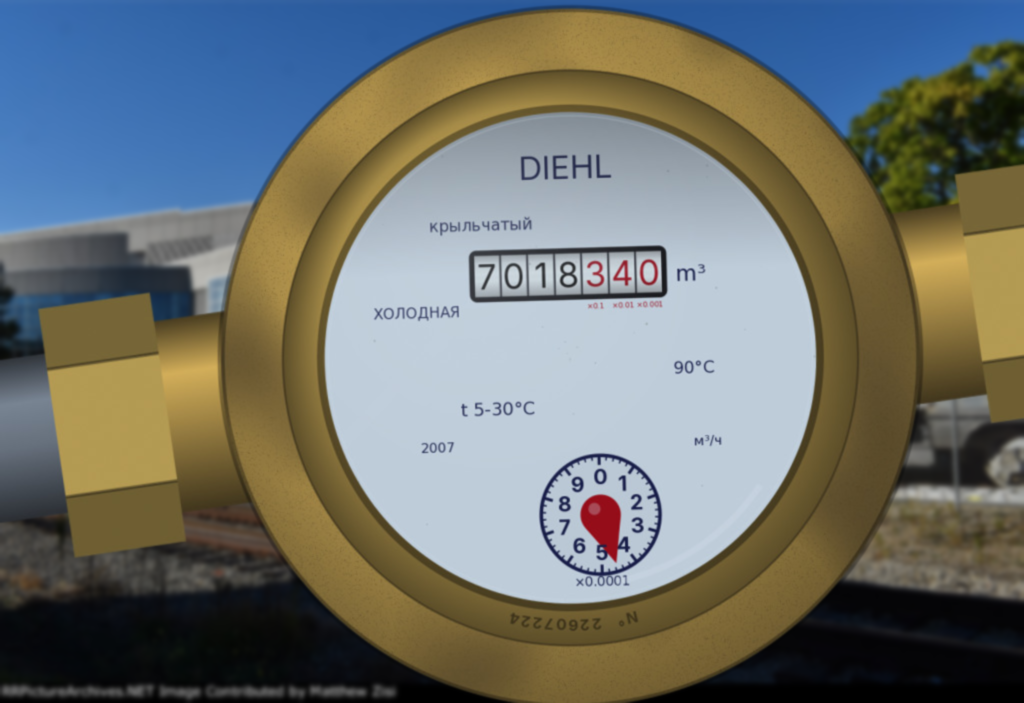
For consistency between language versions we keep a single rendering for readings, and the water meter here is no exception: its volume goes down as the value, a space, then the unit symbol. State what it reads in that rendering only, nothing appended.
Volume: 7018.3404 m³
